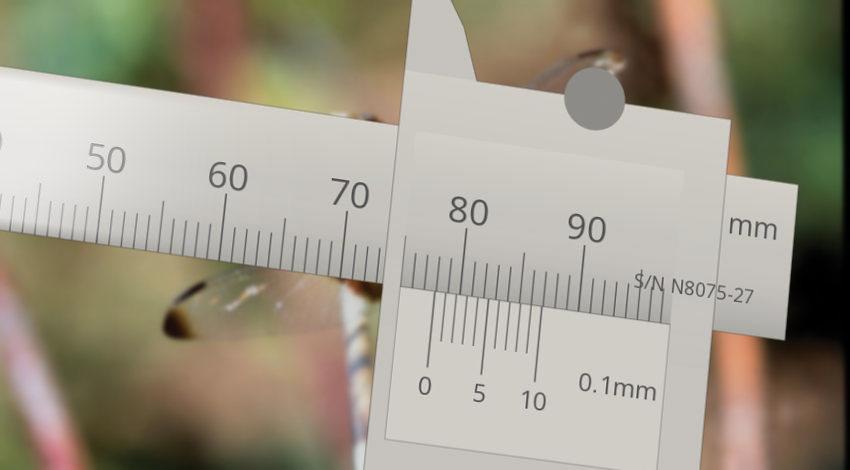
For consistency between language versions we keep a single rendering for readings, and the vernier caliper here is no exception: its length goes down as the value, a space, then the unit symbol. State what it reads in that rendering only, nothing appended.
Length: 77.9 mm
